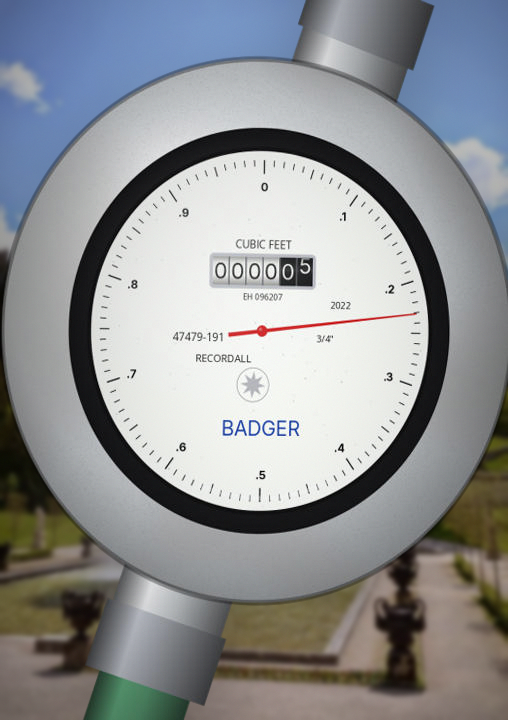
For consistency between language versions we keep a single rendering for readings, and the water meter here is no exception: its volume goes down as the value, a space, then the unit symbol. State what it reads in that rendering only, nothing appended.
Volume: 5.23 ft³
